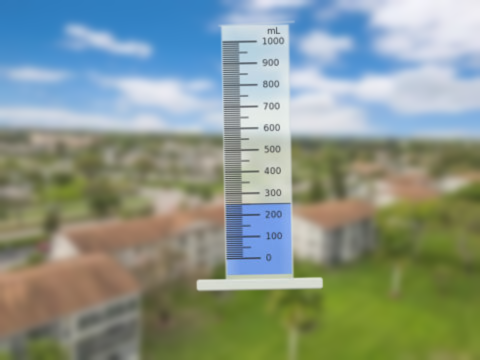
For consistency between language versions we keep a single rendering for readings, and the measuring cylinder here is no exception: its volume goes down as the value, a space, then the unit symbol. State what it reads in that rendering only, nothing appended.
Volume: 250 mL
